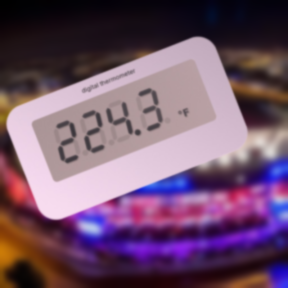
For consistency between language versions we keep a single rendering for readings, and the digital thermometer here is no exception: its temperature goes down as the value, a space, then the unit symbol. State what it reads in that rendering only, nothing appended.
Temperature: 224.3 °F
